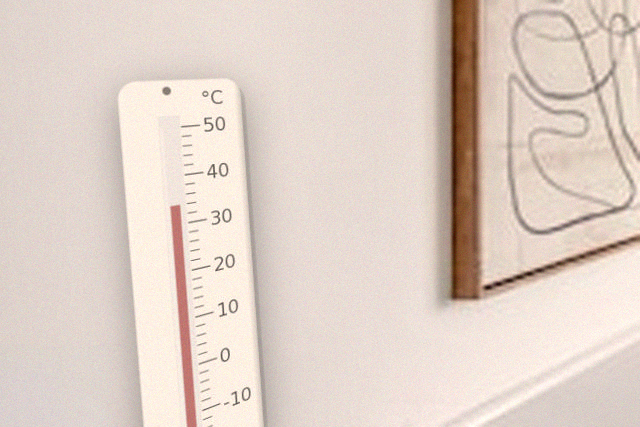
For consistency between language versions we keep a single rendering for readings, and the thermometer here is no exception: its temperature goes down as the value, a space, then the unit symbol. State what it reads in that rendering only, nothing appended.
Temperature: 34 °C
